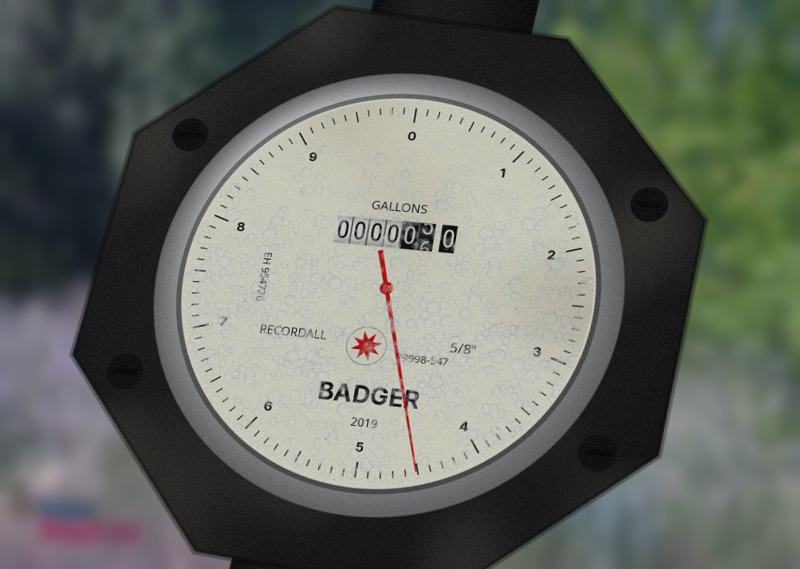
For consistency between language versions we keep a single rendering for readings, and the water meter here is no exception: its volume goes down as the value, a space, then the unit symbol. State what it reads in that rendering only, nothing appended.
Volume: 54.5 gal
